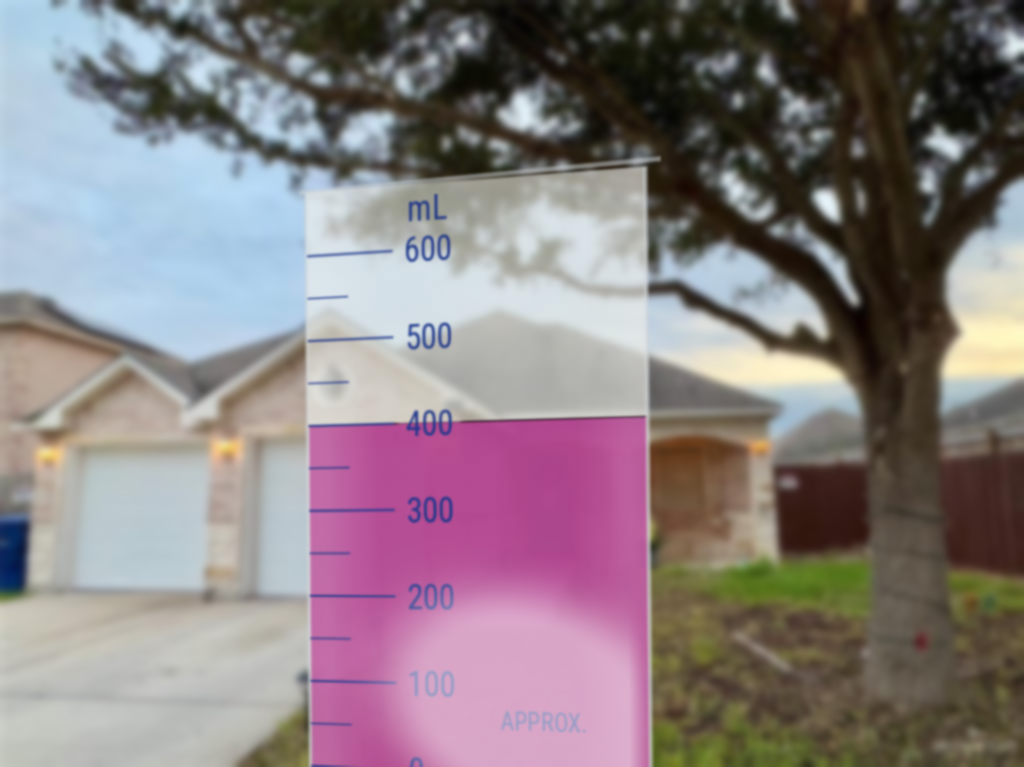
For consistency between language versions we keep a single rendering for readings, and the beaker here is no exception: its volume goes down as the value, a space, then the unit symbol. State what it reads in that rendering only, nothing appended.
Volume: 400 mL
